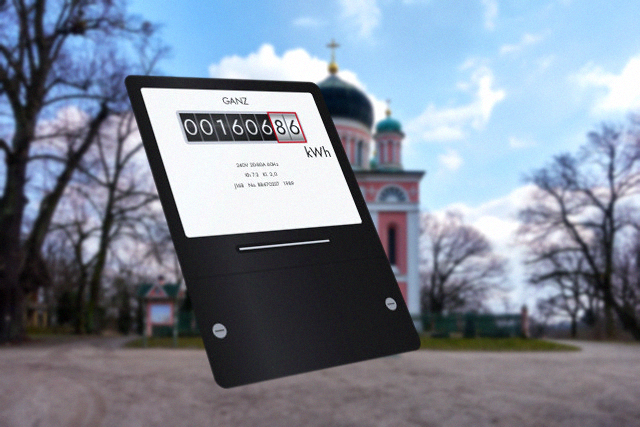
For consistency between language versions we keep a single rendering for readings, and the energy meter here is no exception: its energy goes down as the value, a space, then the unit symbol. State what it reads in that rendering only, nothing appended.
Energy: 1606.86 kWh
